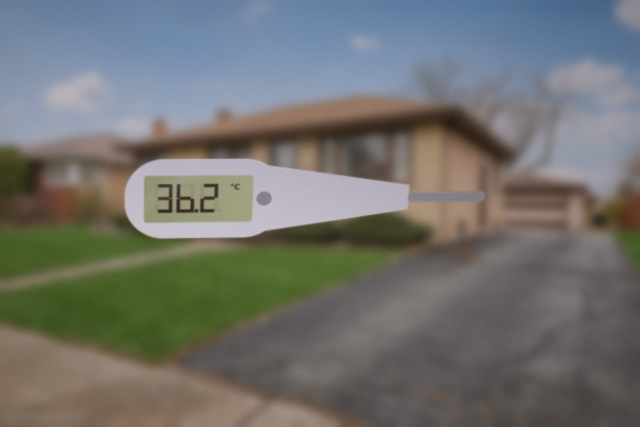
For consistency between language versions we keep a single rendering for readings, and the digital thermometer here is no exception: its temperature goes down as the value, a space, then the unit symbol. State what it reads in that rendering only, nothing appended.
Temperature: 36.2 °C
